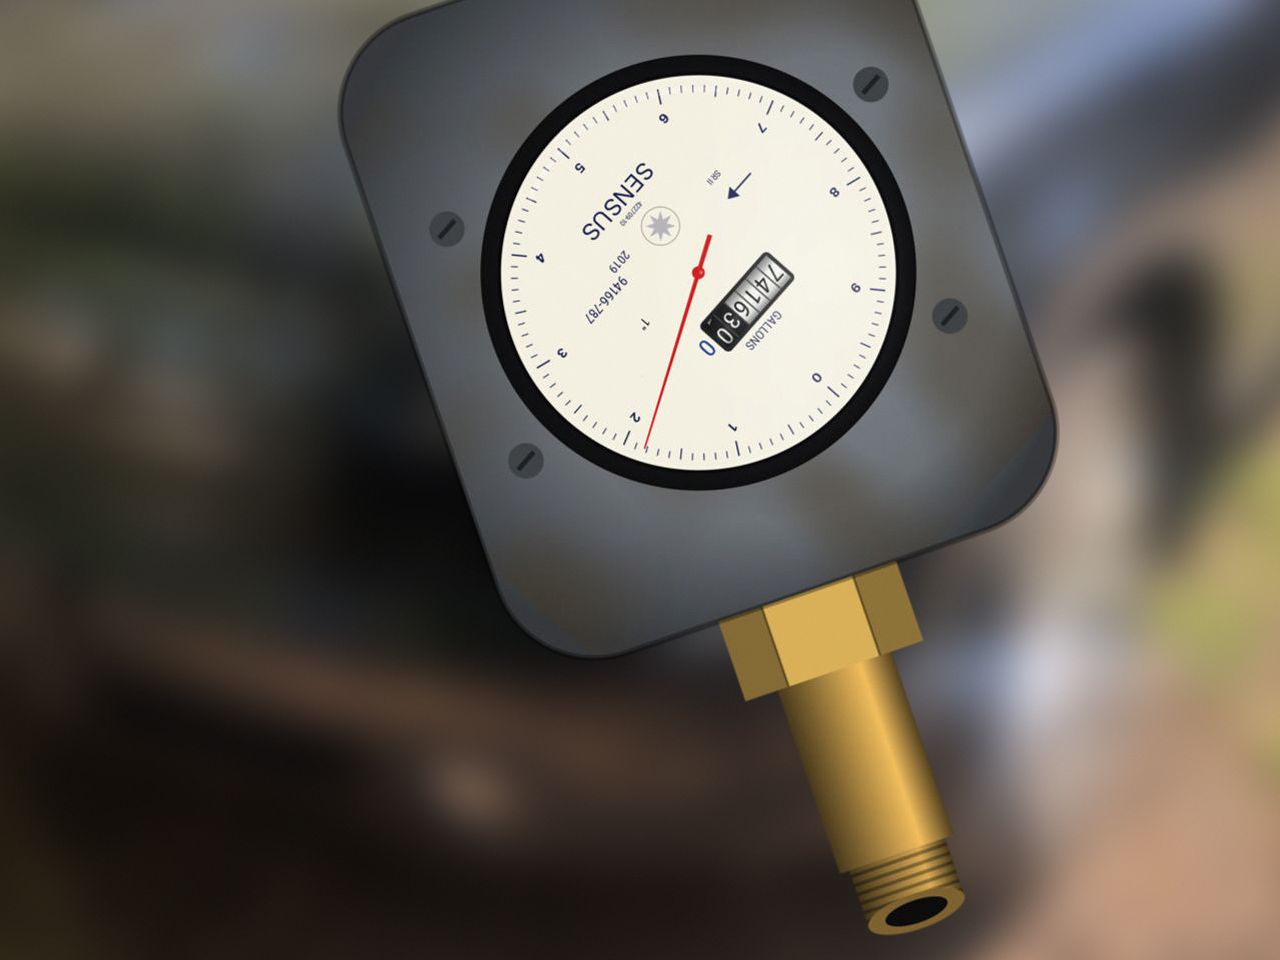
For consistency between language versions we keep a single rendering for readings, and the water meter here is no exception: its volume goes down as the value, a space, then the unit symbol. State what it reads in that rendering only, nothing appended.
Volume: 7416301.8 gal
